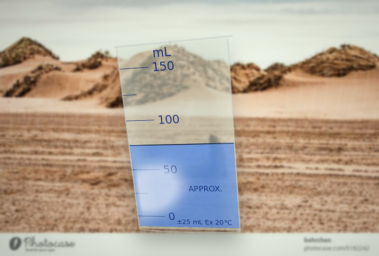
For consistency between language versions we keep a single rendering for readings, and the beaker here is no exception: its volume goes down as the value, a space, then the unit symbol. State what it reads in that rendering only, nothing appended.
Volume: 75 mL
